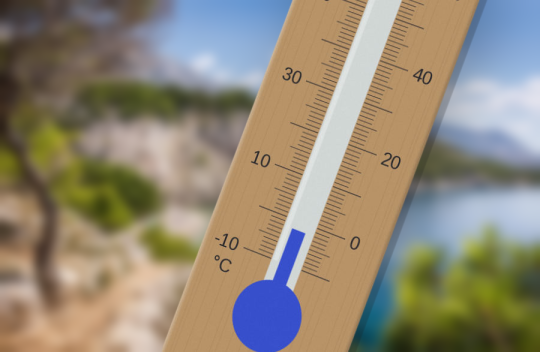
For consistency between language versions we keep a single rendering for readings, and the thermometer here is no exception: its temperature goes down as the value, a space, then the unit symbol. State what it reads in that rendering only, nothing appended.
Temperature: -2 °C
